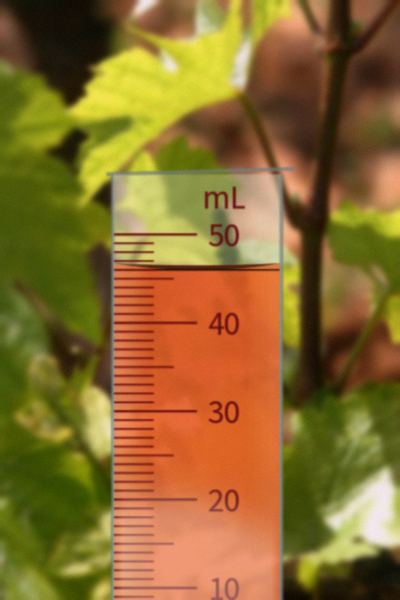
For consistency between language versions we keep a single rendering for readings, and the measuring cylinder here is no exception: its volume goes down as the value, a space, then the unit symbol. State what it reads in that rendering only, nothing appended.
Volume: 46 mL
